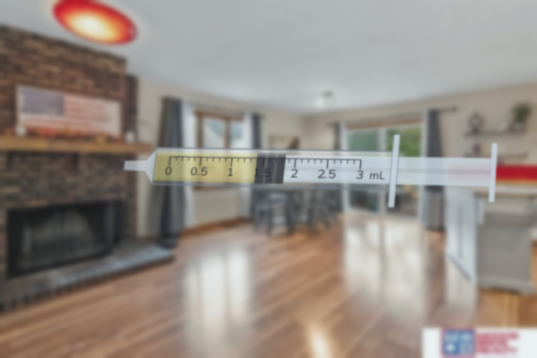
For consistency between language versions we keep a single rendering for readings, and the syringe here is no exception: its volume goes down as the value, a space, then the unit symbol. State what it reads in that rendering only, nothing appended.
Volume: 1.4 mL
